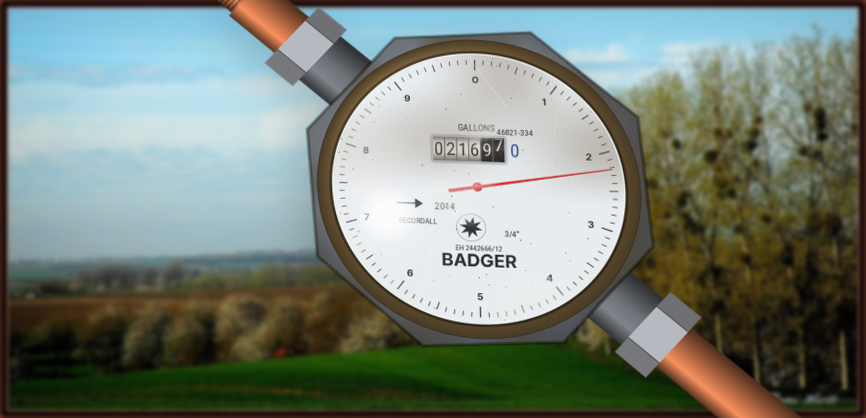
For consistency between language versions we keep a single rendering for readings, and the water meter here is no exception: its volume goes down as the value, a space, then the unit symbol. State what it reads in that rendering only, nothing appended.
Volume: 216972.2 gal
